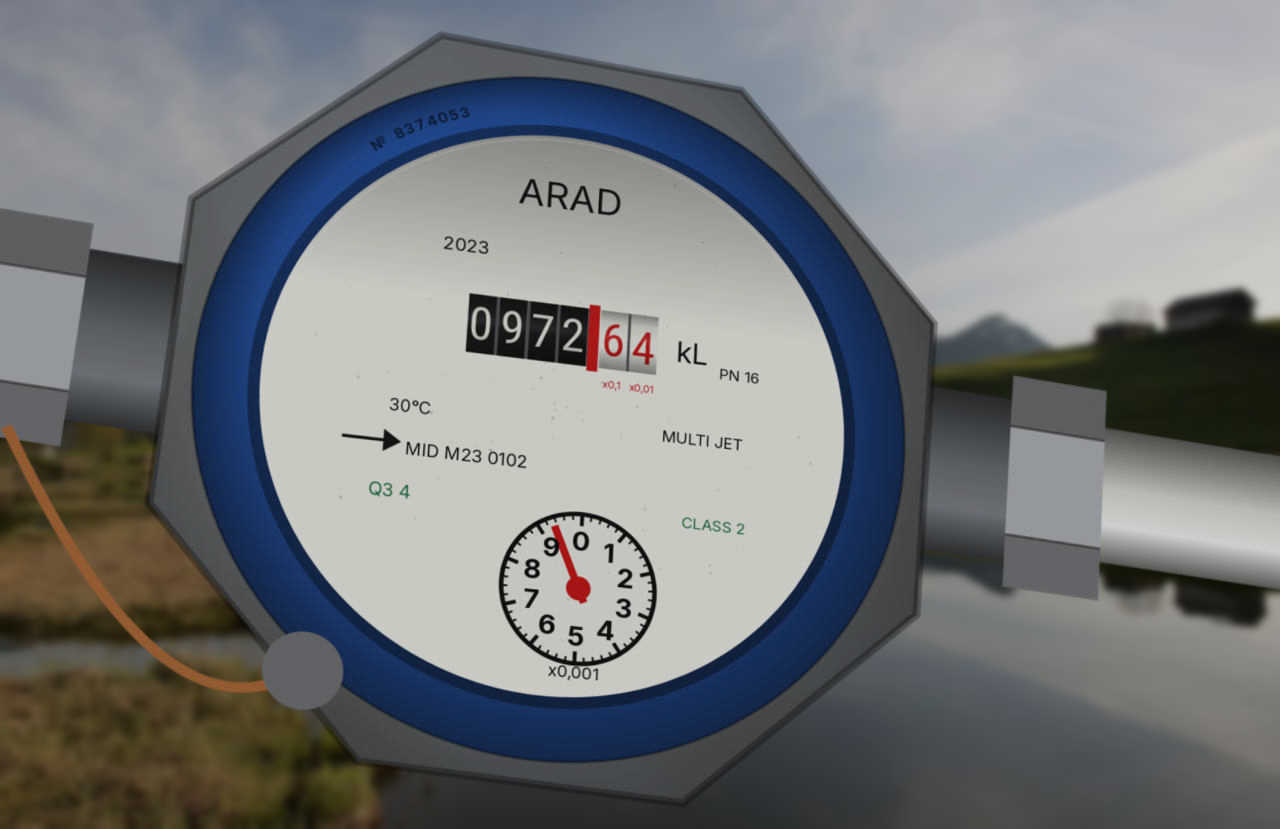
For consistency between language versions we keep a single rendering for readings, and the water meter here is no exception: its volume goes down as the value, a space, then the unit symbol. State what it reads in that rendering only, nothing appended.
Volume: 972.639 kL
